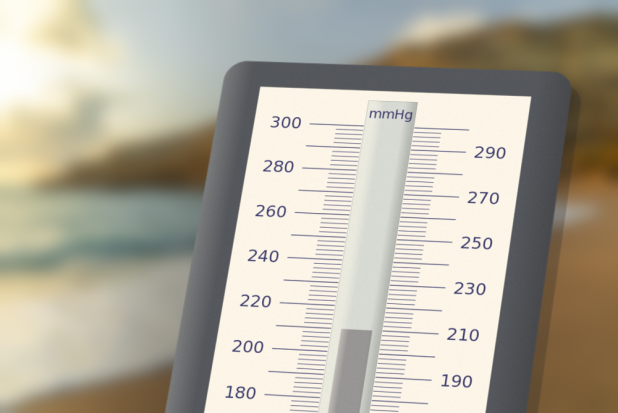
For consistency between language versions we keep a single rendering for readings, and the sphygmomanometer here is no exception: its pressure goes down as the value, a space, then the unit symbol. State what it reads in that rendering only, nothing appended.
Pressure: 210 mmHg
